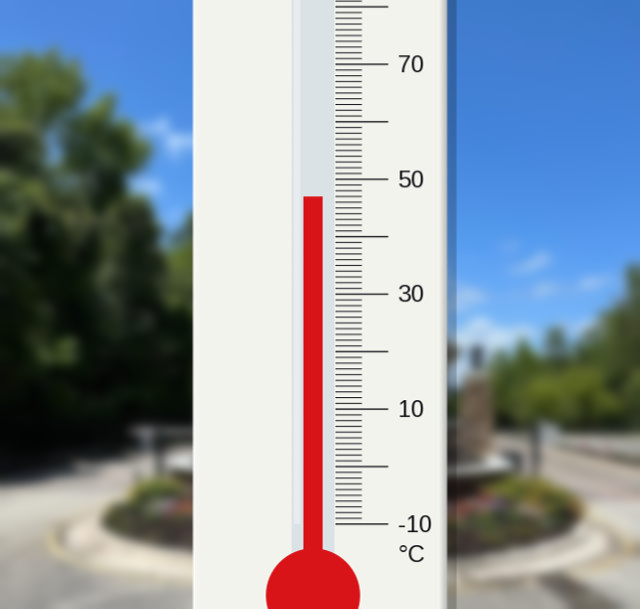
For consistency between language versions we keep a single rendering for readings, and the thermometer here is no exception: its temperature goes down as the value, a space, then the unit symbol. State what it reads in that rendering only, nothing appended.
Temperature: 47 °C
